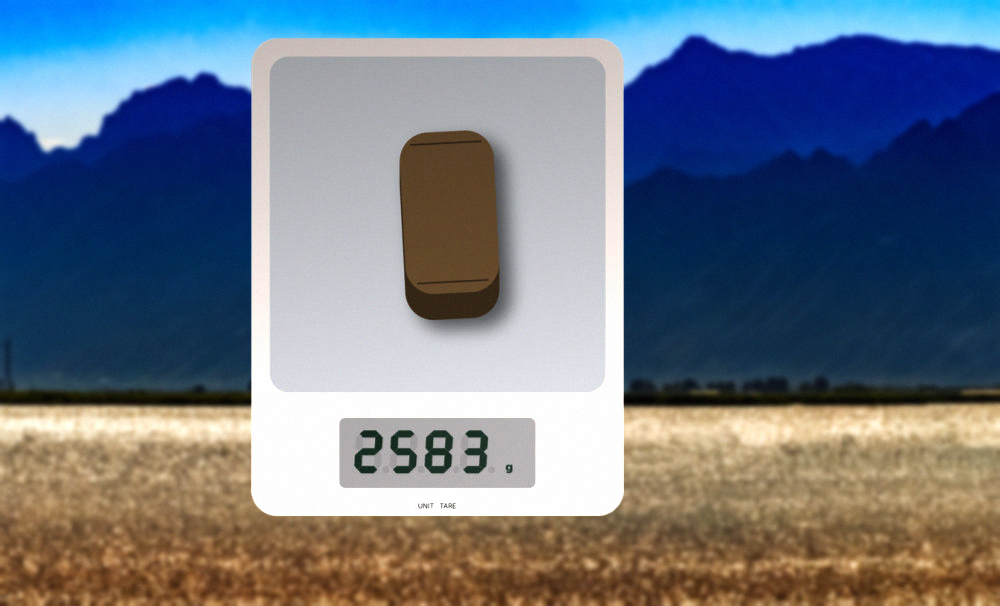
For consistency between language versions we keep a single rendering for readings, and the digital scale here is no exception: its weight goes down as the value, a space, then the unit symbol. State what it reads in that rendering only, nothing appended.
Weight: 2583 g
